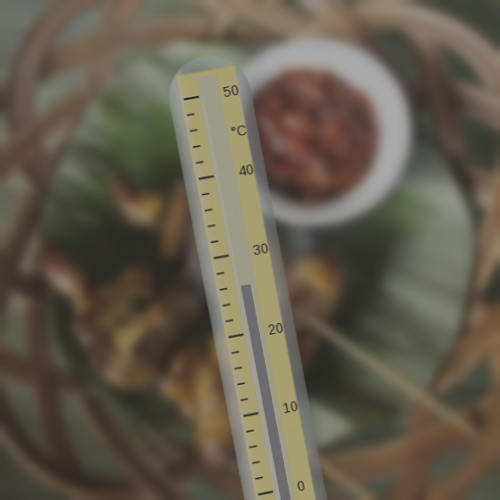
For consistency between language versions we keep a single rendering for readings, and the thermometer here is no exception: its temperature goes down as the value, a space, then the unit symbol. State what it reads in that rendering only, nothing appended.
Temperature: 26 °C
